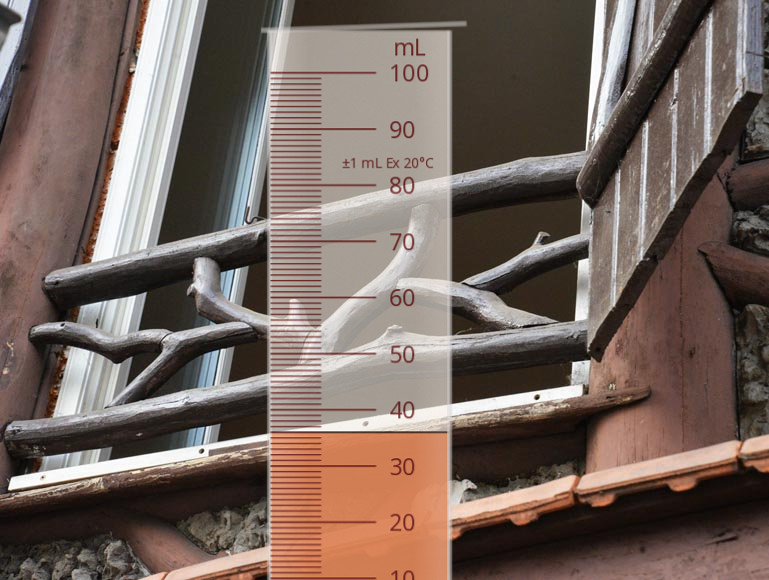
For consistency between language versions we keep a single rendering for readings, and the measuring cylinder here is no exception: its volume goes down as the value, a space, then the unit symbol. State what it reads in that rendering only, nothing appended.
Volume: 36 mL
